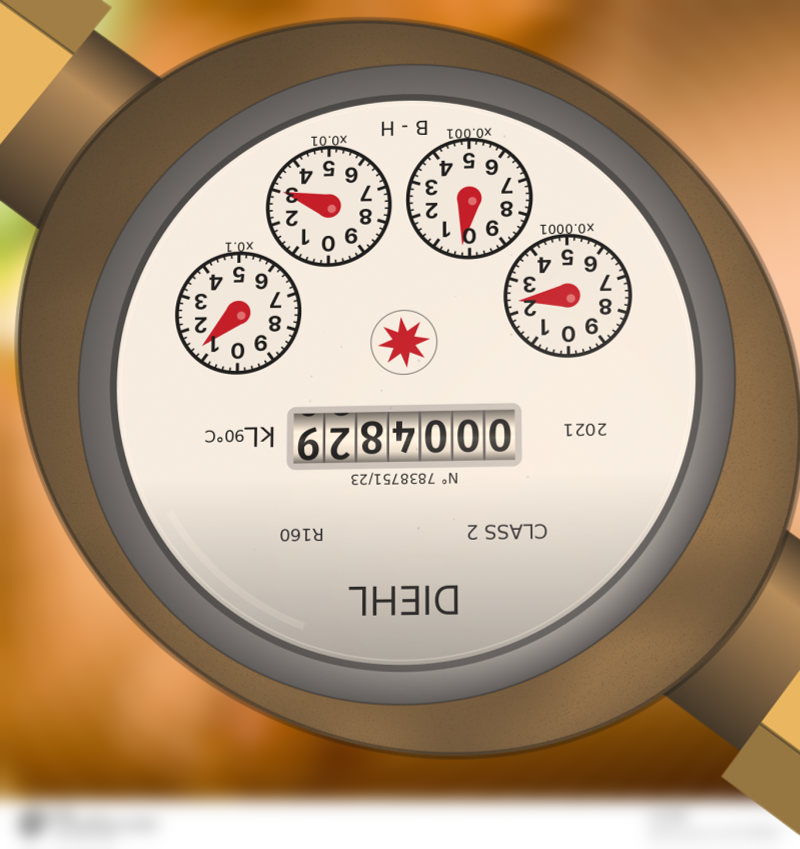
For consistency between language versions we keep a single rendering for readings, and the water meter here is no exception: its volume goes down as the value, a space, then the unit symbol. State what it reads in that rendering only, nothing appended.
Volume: 4829.1302 kL
